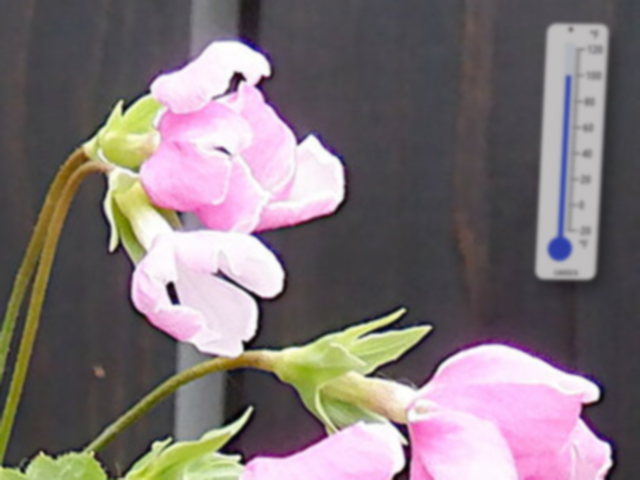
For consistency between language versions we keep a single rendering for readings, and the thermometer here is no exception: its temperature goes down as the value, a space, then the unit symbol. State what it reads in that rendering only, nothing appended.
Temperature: 100 °F
